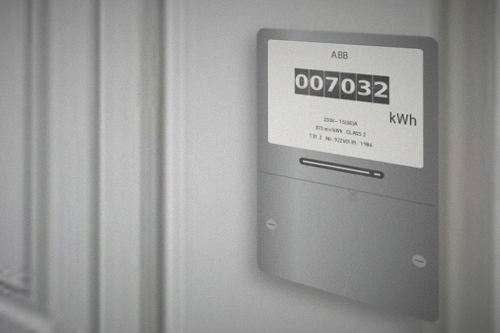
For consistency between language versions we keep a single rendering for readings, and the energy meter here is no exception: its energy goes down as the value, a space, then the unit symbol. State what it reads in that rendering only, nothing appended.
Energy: 7032 kWh
